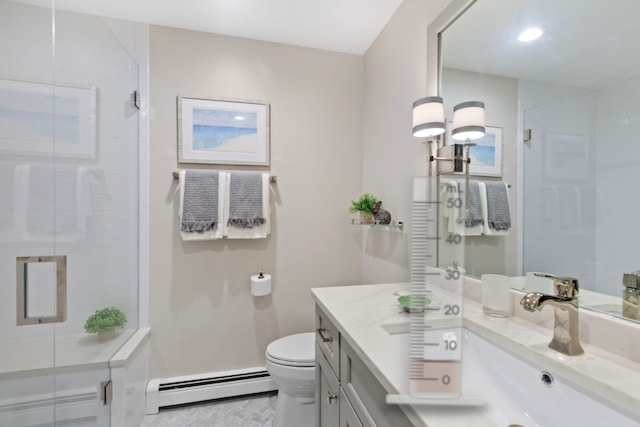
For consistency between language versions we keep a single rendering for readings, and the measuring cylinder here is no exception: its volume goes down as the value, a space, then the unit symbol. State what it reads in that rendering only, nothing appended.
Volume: 5 mL
